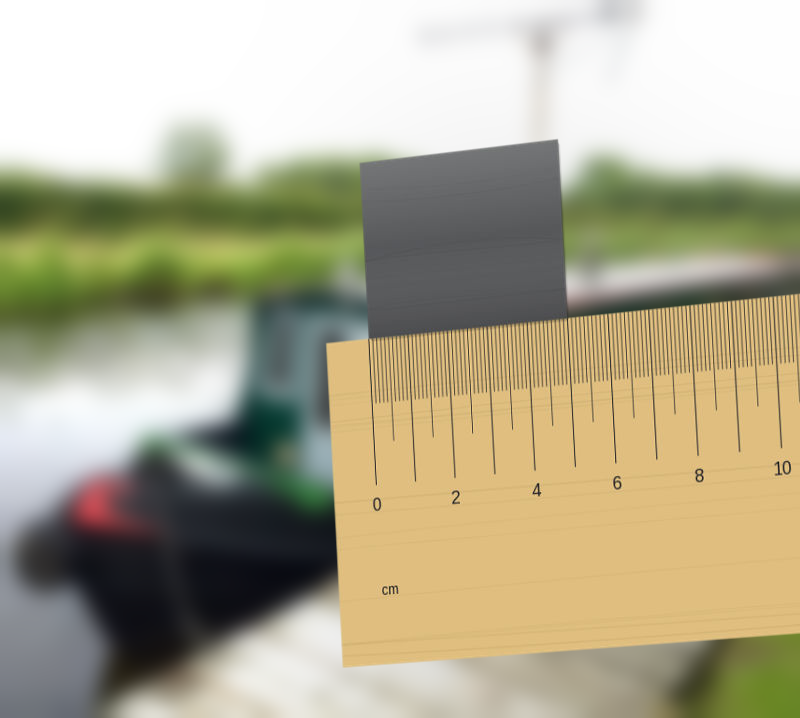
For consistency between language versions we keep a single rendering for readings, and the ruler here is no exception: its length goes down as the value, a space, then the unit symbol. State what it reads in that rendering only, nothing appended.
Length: 5 cm
